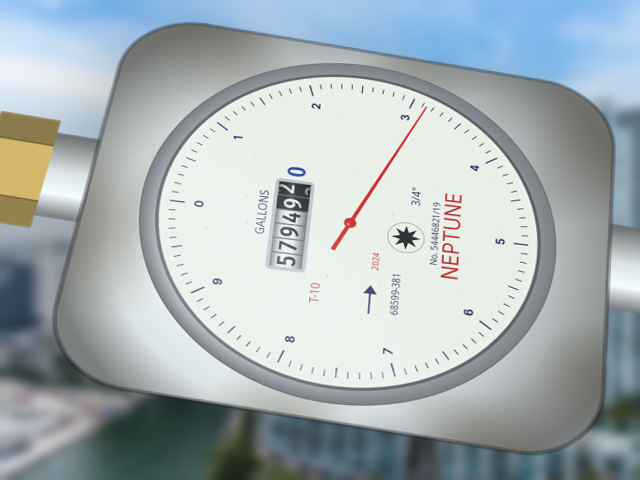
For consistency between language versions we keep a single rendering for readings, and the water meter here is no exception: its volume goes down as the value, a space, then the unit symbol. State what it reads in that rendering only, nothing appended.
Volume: 5794923.1 gal
